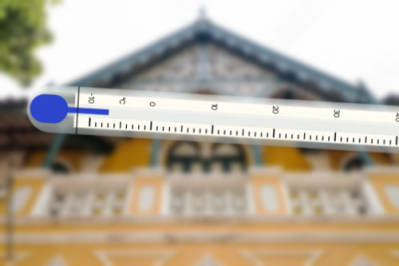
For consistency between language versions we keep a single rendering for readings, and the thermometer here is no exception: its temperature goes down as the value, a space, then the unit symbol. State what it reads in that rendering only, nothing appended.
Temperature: -7 °C
